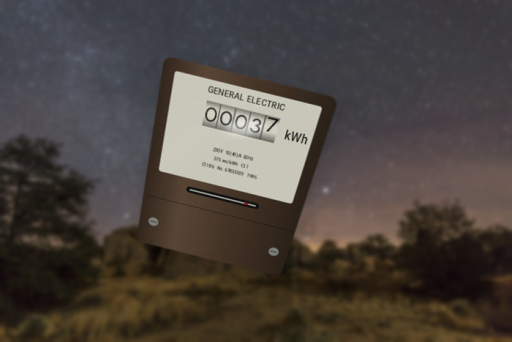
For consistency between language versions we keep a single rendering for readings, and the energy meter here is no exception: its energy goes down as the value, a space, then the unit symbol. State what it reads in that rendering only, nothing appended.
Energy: 37 kWh
